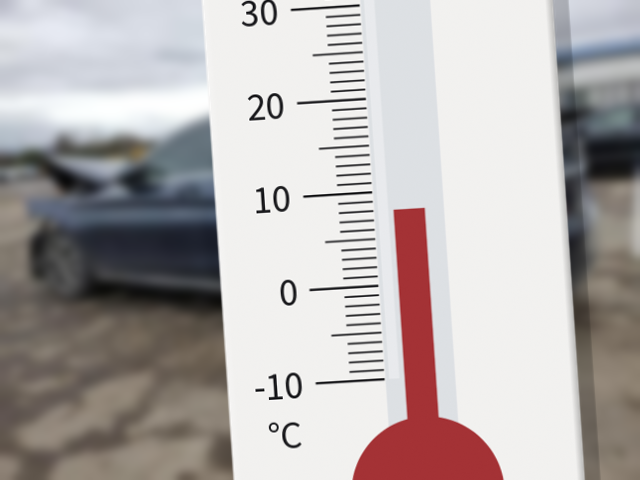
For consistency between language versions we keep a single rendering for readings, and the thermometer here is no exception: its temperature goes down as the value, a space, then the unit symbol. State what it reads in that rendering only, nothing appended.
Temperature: 8 °C
